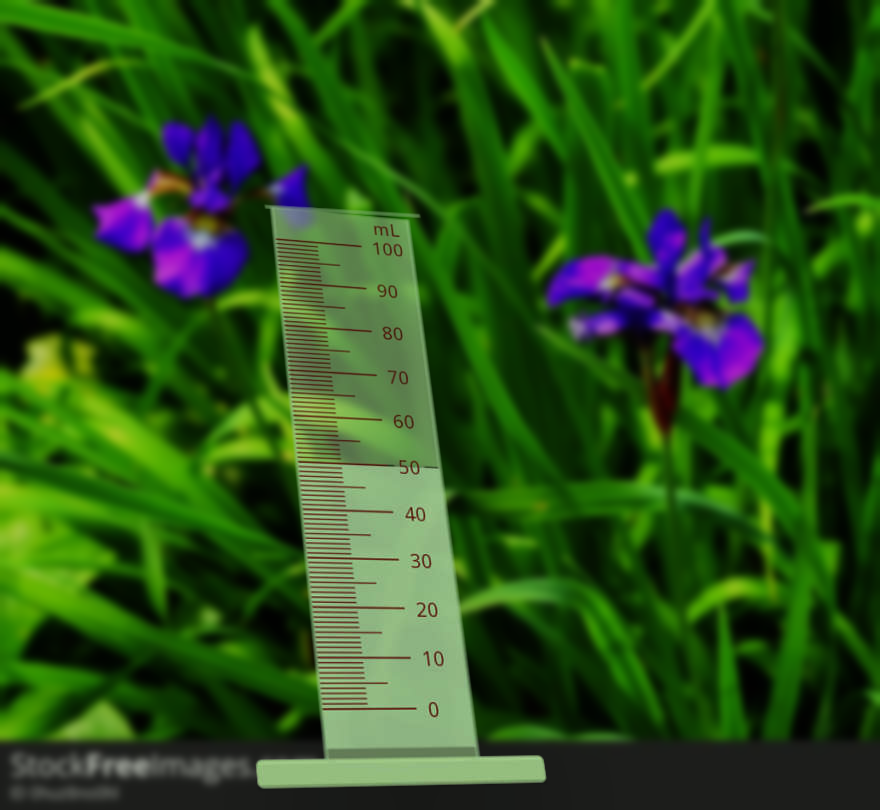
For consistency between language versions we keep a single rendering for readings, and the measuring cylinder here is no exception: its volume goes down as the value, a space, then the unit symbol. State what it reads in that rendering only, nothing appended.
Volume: 50 mL
